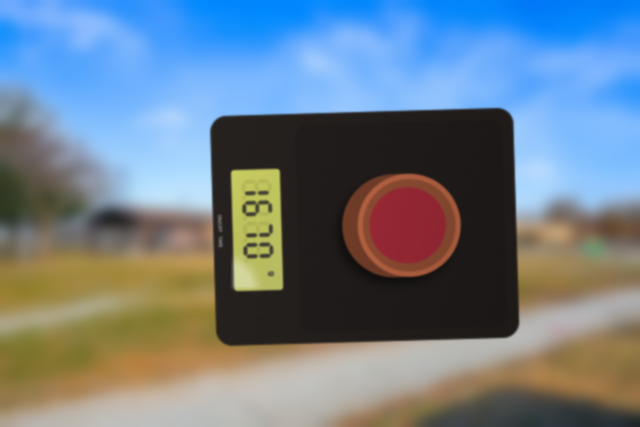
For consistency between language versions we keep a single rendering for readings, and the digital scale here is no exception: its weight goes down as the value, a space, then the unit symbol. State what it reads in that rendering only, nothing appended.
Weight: 1670 g
